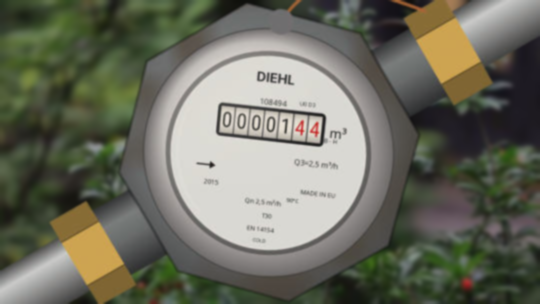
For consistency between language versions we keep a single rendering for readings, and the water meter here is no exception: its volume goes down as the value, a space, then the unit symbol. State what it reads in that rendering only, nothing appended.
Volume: 1.44 m³
